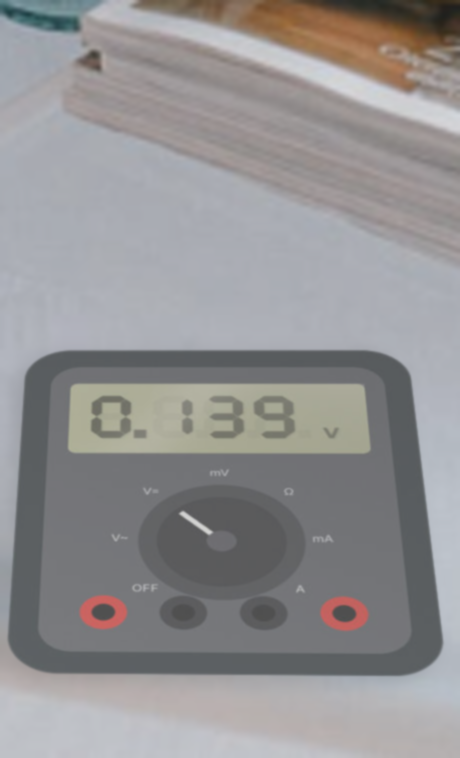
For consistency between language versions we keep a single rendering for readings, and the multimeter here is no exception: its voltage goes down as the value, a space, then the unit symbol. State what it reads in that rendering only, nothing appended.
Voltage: 0.139 V
